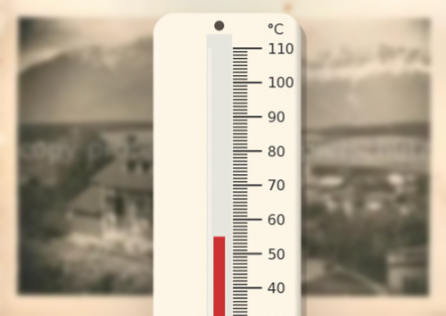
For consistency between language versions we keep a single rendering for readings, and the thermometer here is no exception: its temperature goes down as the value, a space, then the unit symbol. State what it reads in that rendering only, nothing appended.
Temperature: 55 °C
